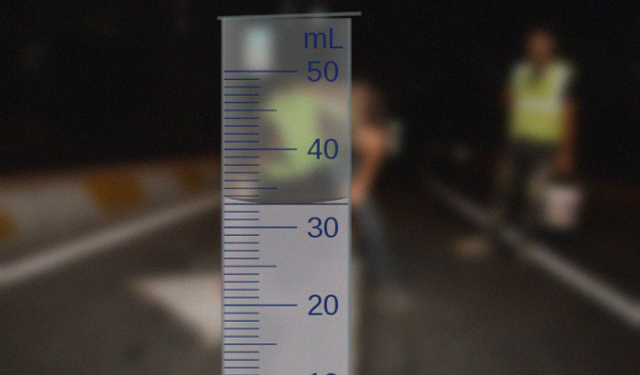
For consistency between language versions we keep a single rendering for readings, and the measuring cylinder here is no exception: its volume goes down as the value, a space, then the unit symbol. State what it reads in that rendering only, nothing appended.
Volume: 33 mL
